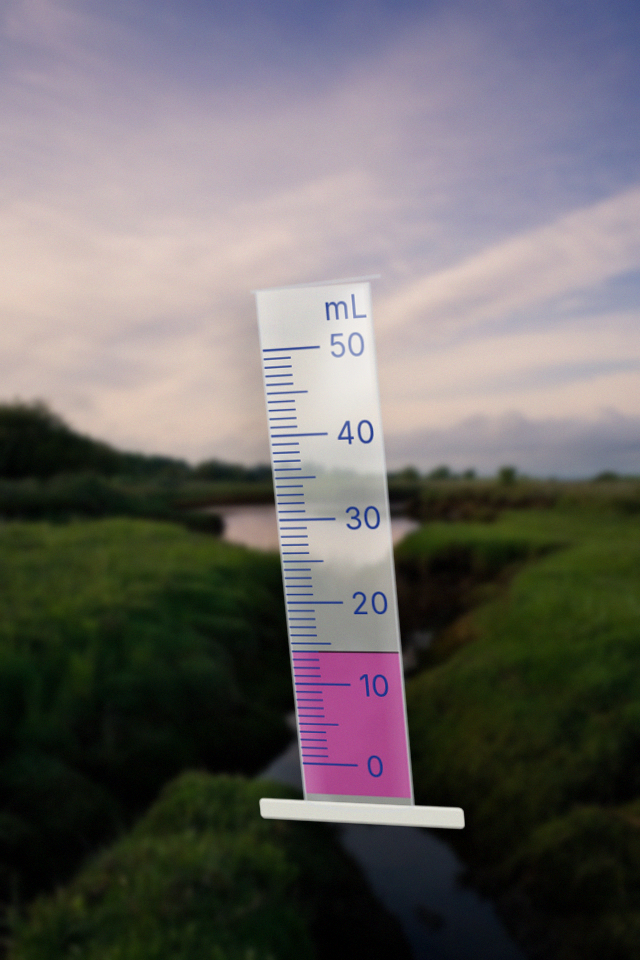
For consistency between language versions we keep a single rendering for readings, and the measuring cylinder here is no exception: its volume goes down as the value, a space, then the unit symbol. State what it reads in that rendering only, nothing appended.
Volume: 14 mL
